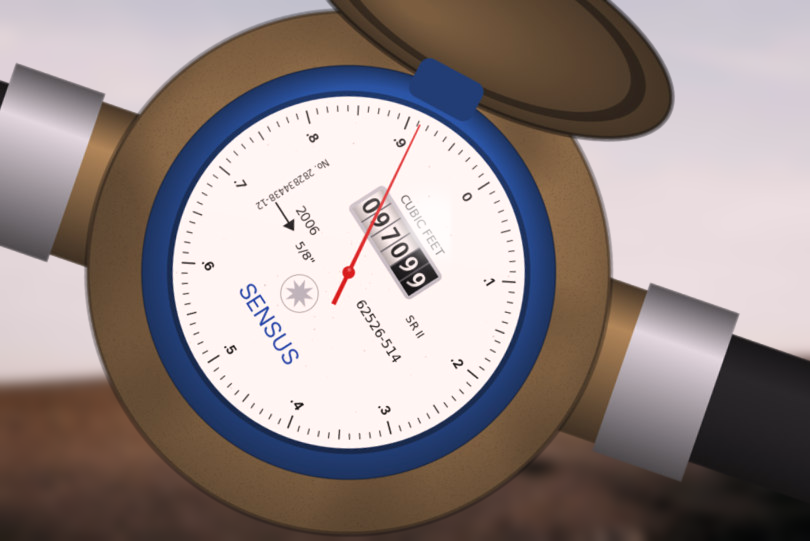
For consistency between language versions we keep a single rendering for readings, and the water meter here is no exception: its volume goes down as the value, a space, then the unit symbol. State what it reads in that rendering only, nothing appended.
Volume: 97098.91 ft³
